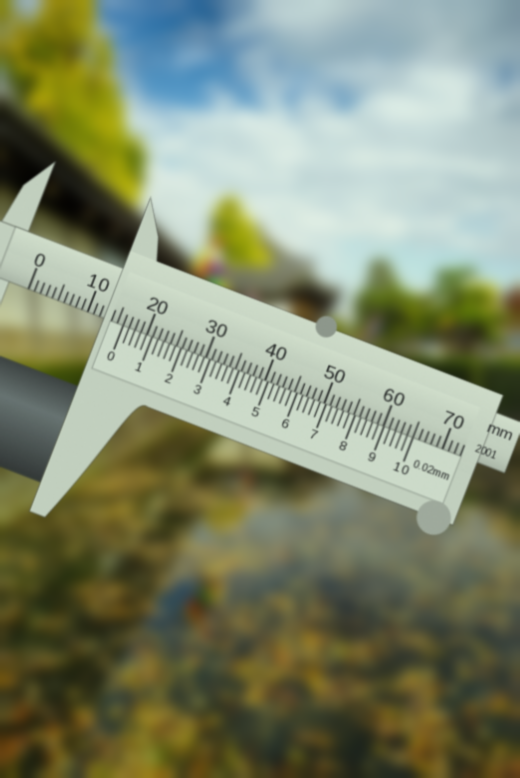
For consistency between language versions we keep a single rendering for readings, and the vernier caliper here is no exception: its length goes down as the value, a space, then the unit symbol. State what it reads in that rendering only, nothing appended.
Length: 16.0 mm
